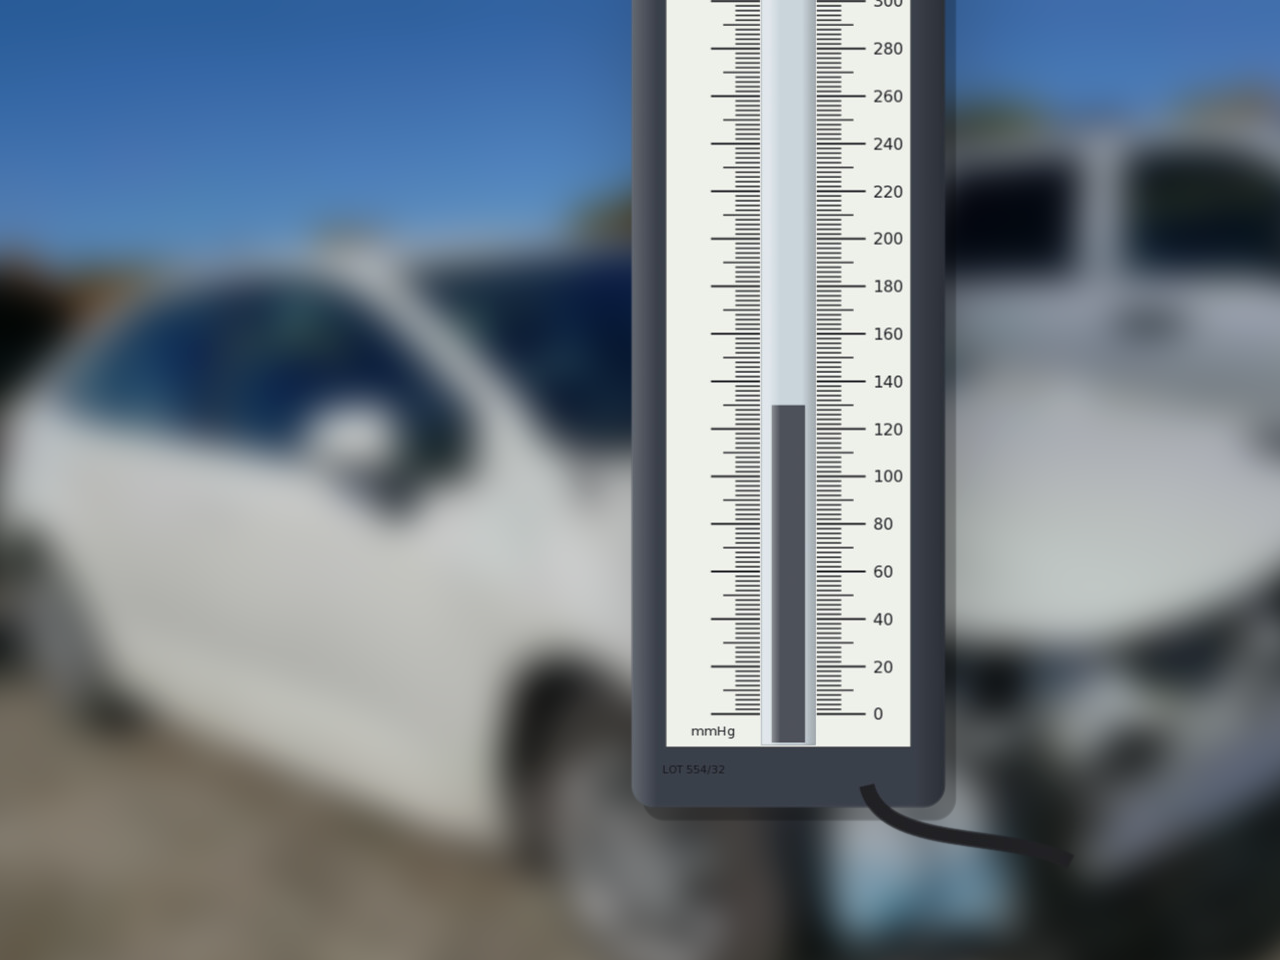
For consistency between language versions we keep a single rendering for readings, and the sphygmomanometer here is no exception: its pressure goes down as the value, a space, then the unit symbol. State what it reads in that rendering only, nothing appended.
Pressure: 130 mmHg
